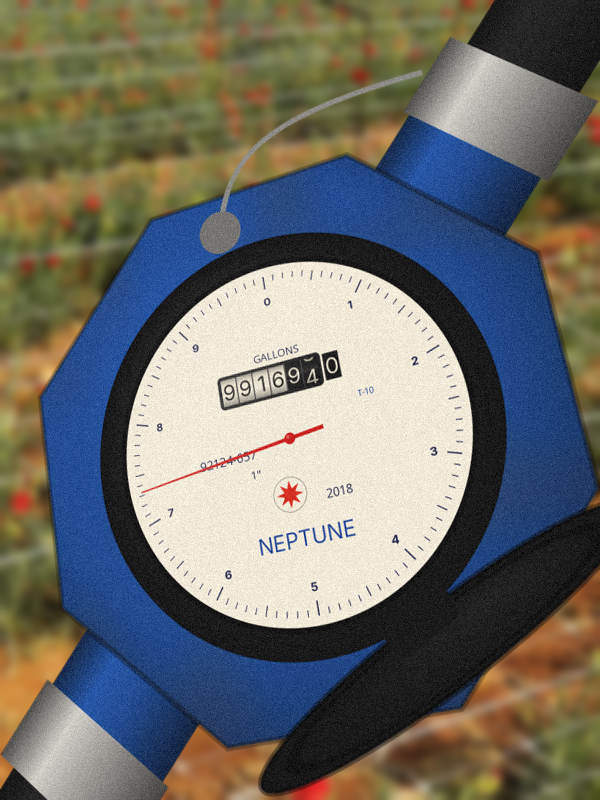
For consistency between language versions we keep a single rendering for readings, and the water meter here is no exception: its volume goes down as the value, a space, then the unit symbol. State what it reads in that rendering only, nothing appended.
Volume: 9916937.3 gal
